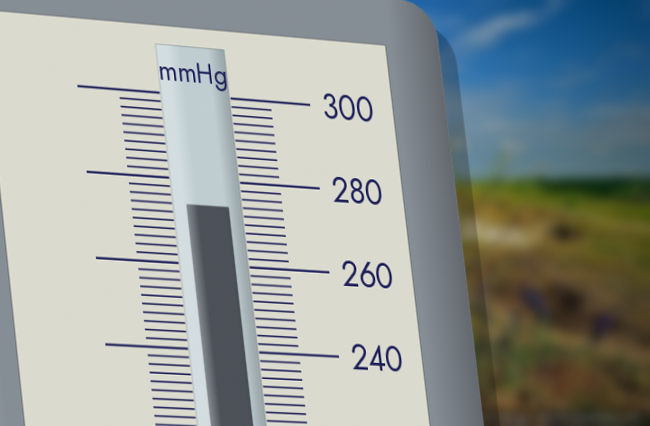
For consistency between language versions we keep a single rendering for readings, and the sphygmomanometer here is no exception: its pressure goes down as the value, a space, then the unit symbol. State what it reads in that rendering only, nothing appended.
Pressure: 274 mmHg
